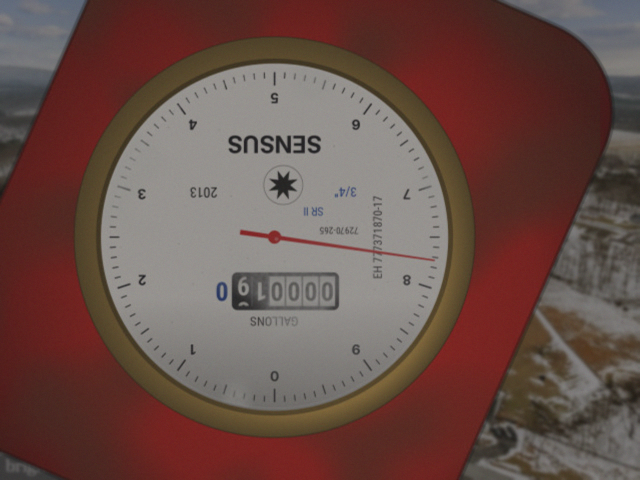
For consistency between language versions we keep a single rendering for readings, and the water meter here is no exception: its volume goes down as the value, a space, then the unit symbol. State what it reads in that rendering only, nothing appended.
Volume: 187.7 gal
